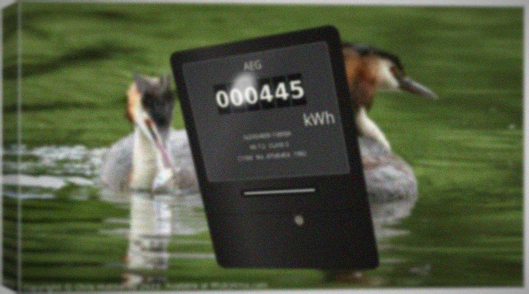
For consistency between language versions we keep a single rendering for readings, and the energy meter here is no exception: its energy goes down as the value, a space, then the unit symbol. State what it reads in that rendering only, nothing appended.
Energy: 445 kWh
